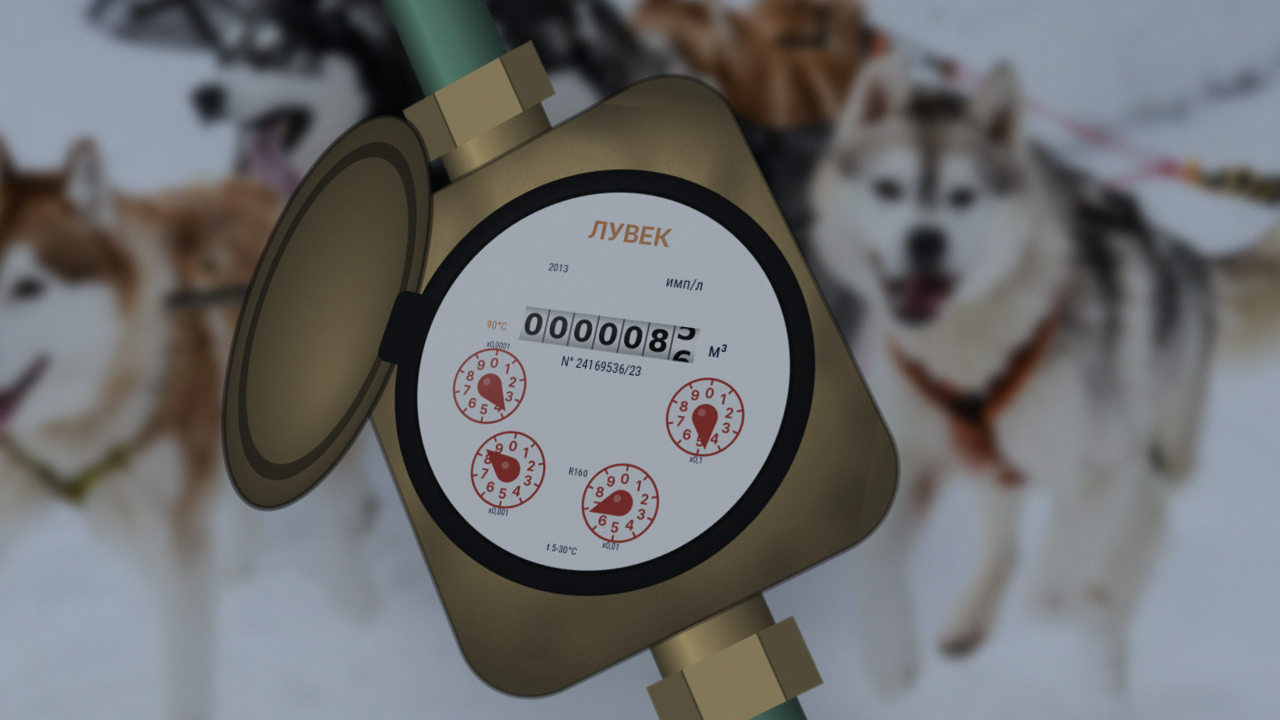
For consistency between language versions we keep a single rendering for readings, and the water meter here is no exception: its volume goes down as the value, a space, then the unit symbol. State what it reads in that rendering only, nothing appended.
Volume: 85.4683 m³
